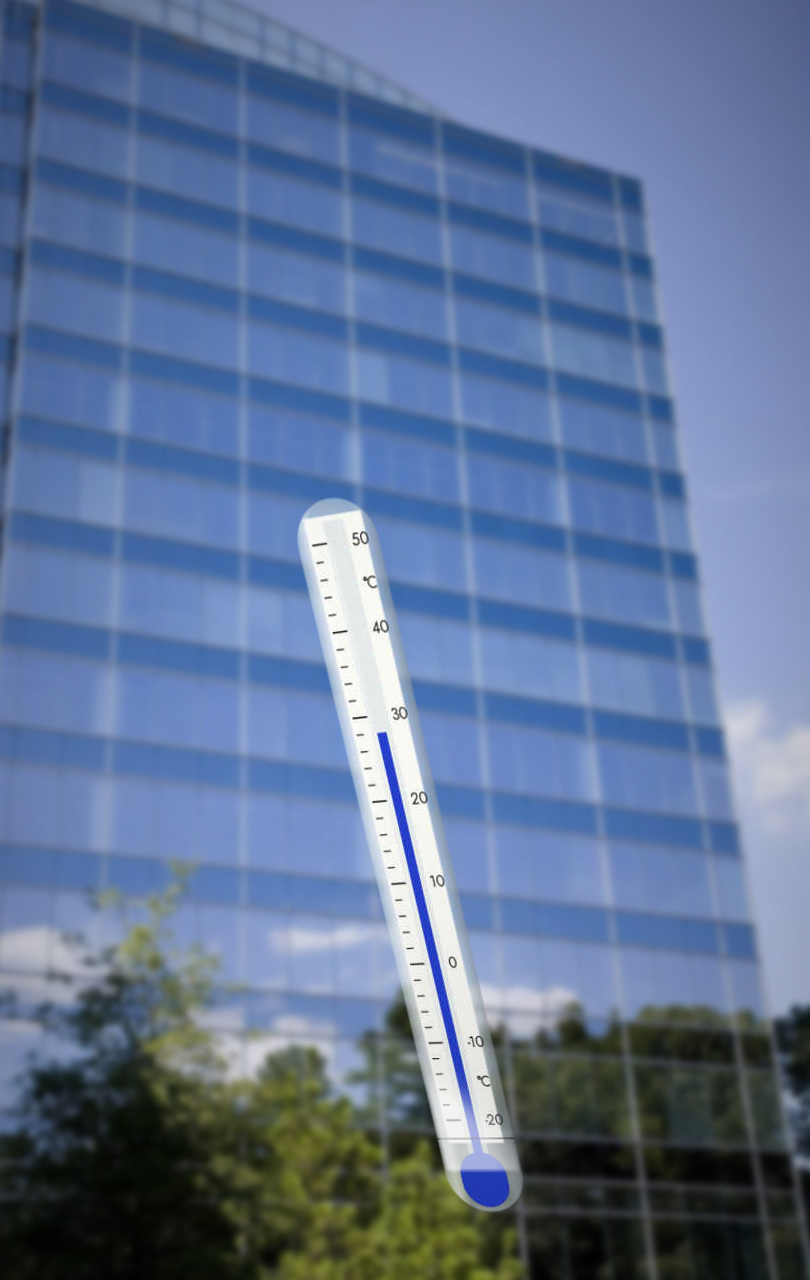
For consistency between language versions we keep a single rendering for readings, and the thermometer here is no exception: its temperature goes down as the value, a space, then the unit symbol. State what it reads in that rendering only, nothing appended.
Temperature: 28 °C
